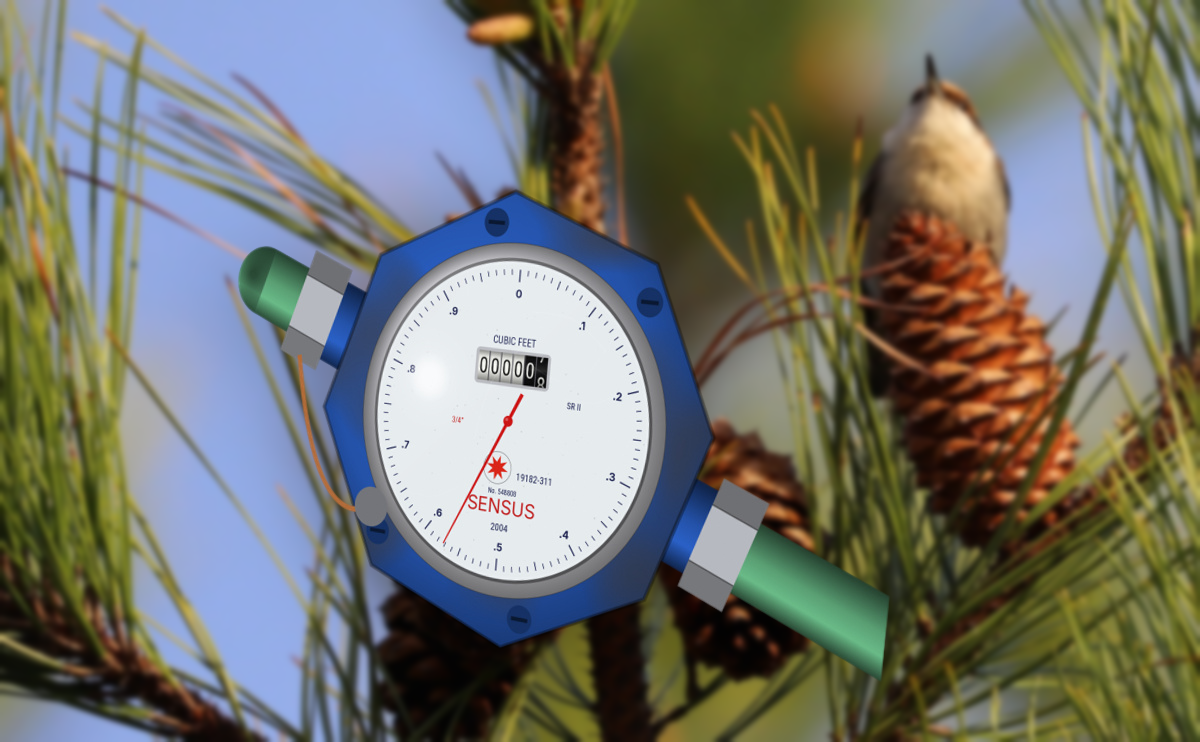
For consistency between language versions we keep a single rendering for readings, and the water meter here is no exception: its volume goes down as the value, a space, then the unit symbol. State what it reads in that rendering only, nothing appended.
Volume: 7.57 ft³
